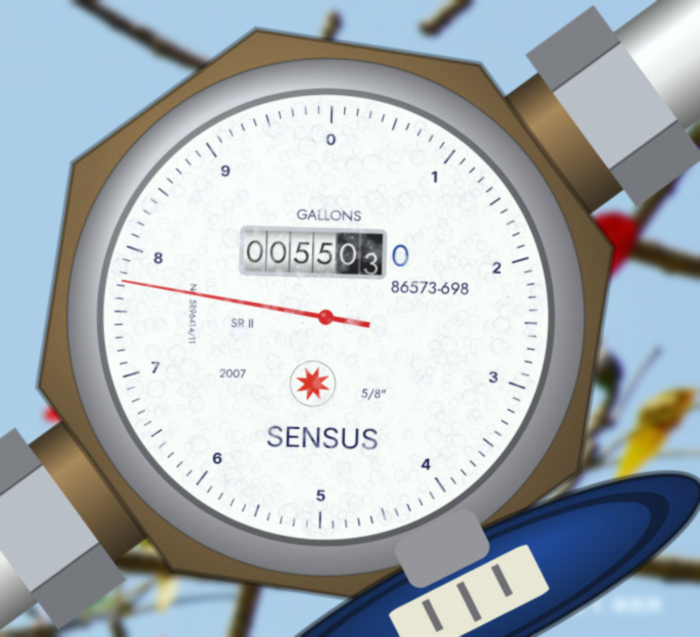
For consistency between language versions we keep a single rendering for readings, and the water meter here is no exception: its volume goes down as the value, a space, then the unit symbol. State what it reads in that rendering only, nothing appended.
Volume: 55027.7 gal
